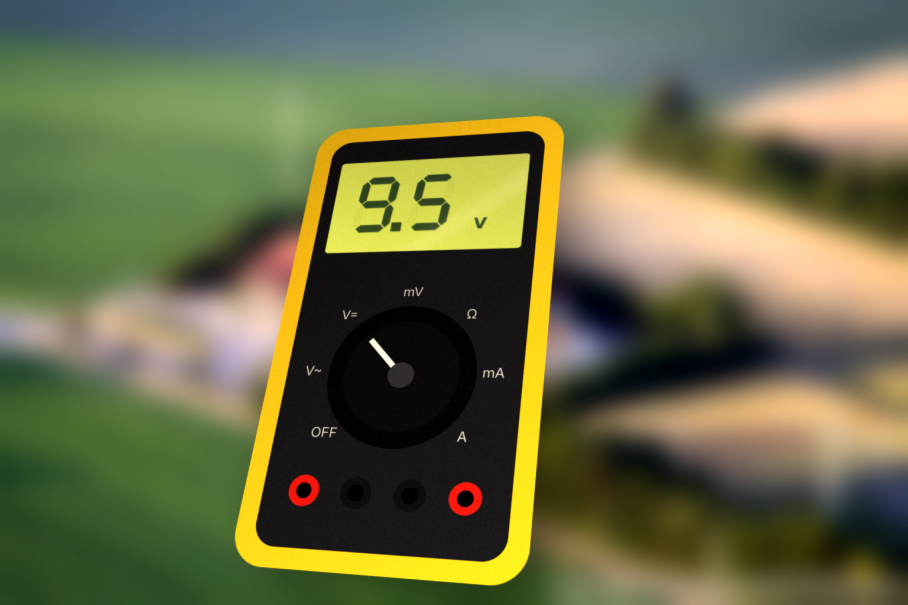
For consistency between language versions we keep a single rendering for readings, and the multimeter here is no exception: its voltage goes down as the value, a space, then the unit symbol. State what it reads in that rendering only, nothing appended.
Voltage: 9.5 V
